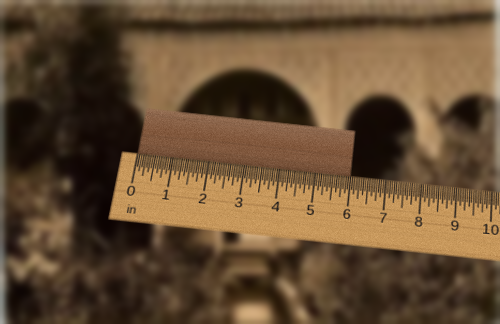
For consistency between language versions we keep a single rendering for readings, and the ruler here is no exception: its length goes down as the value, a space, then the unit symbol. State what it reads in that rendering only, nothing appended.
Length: 6 in
